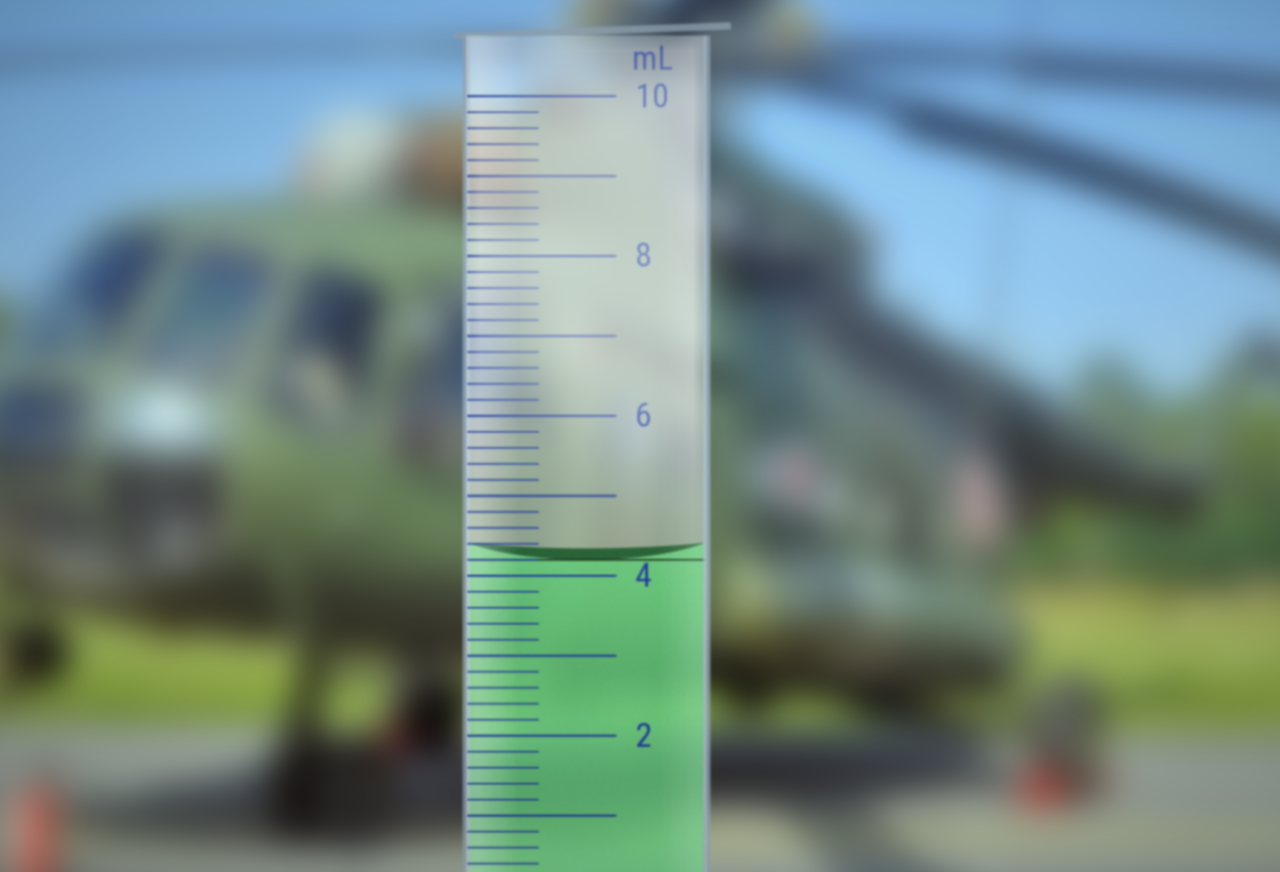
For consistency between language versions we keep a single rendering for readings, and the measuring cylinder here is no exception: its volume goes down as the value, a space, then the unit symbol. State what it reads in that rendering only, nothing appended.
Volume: 4.2 mL
